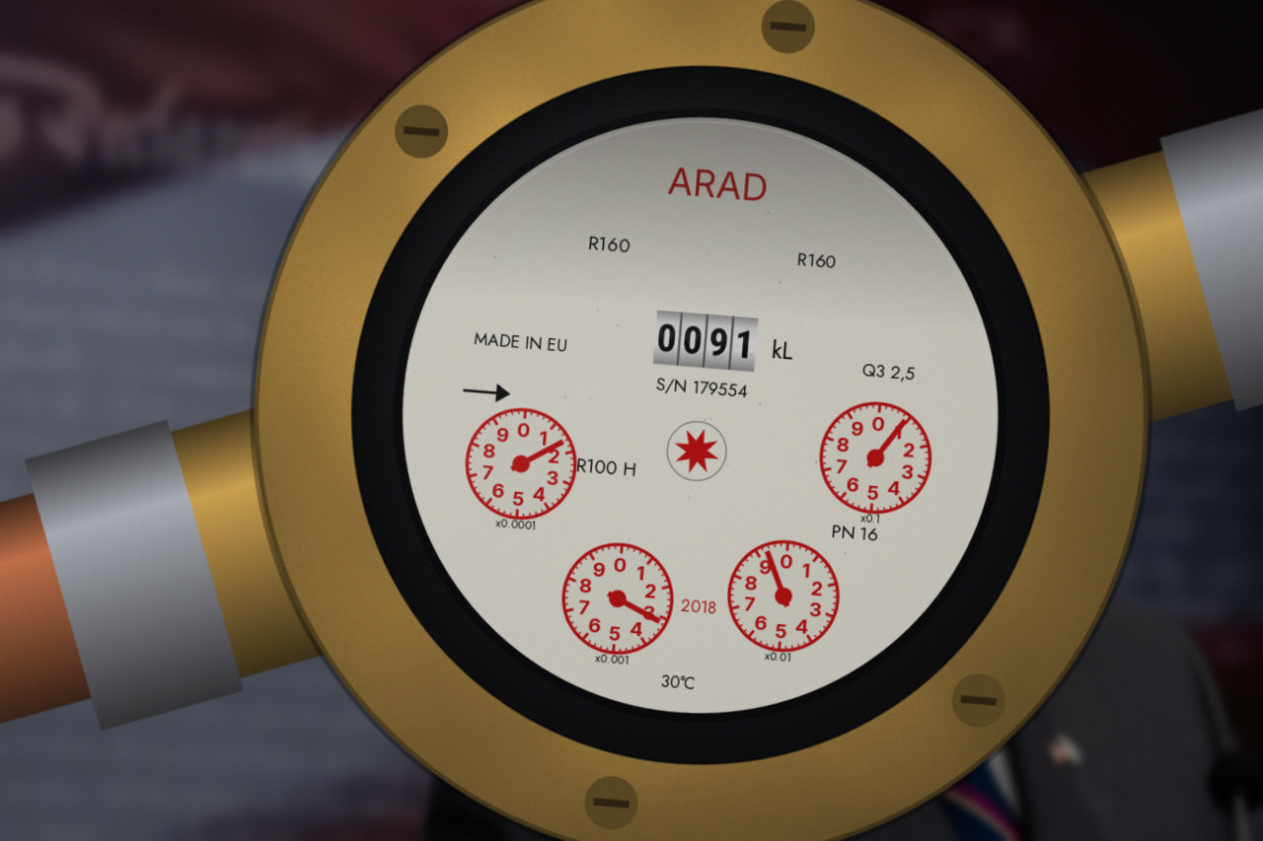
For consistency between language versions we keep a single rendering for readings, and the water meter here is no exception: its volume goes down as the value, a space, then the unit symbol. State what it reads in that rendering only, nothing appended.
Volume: 91.0931 kL
